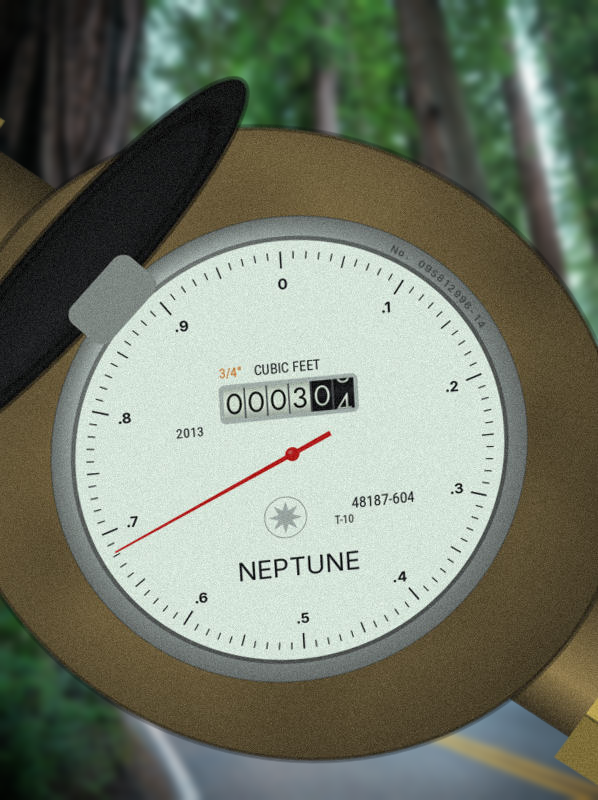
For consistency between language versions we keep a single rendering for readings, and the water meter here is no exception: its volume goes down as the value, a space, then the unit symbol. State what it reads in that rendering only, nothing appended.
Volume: 303.68 ft³
